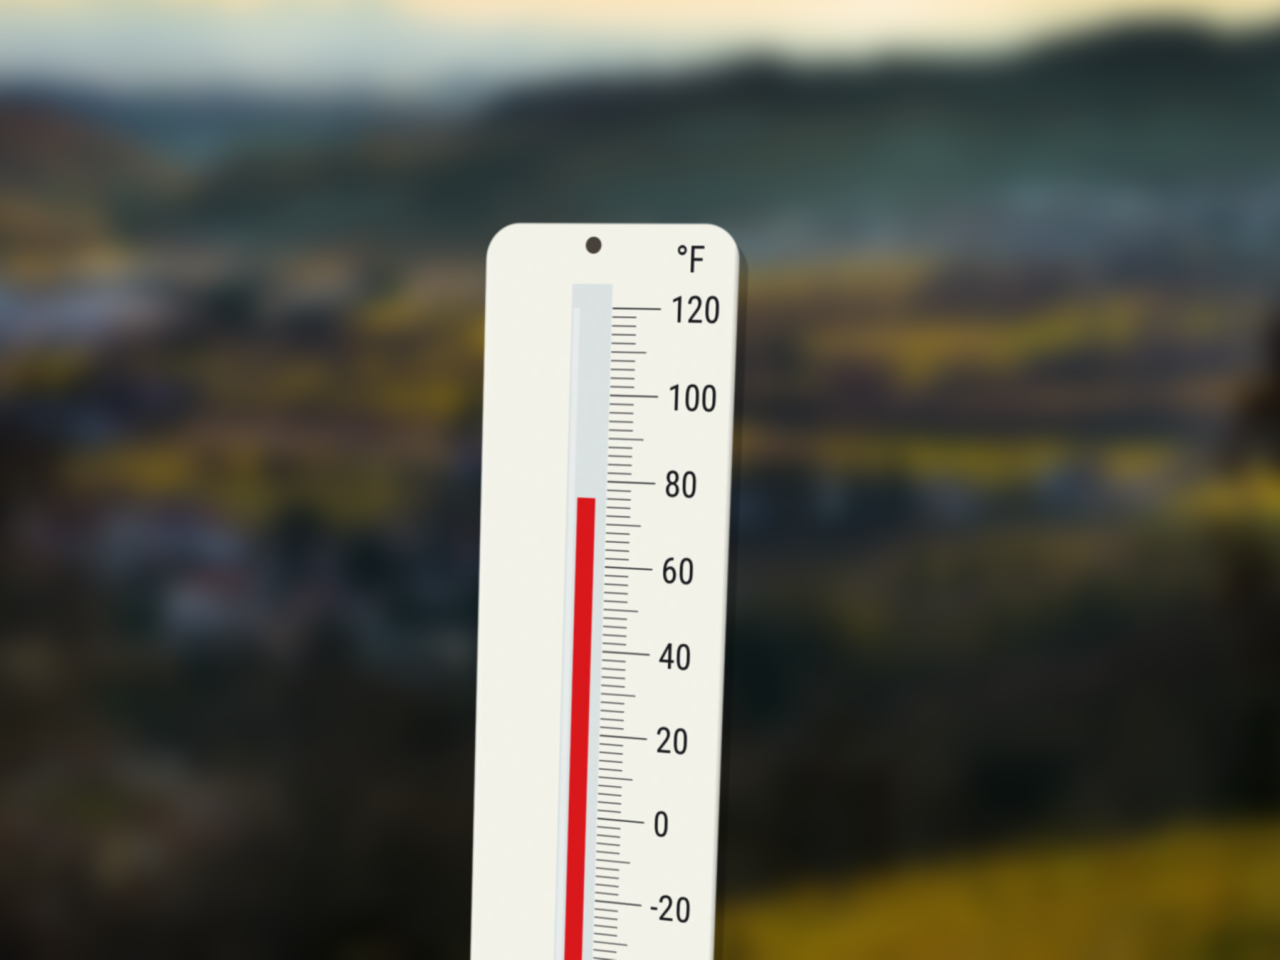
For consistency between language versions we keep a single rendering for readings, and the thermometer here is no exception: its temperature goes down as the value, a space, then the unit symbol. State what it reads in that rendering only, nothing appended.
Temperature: 76 °F
